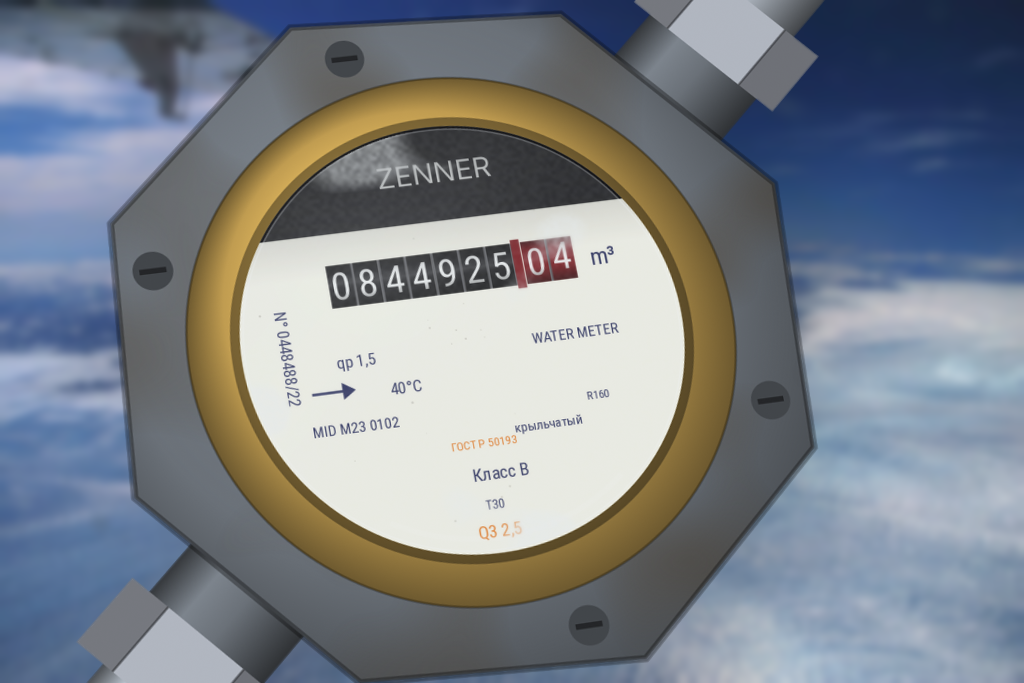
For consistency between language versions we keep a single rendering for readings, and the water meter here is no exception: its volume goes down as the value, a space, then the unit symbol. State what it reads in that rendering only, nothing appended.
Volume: 844925.04 m³
